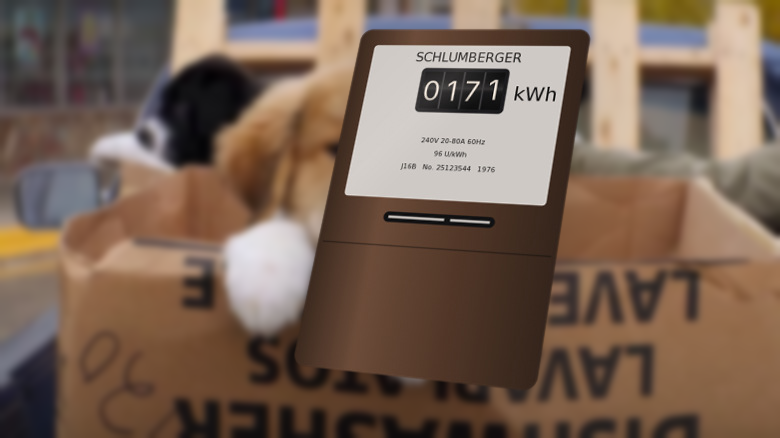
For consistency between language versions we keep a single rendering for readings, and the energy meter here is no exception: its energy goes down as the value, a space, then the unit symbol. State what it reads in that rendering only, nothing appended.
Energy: 171 kWh
